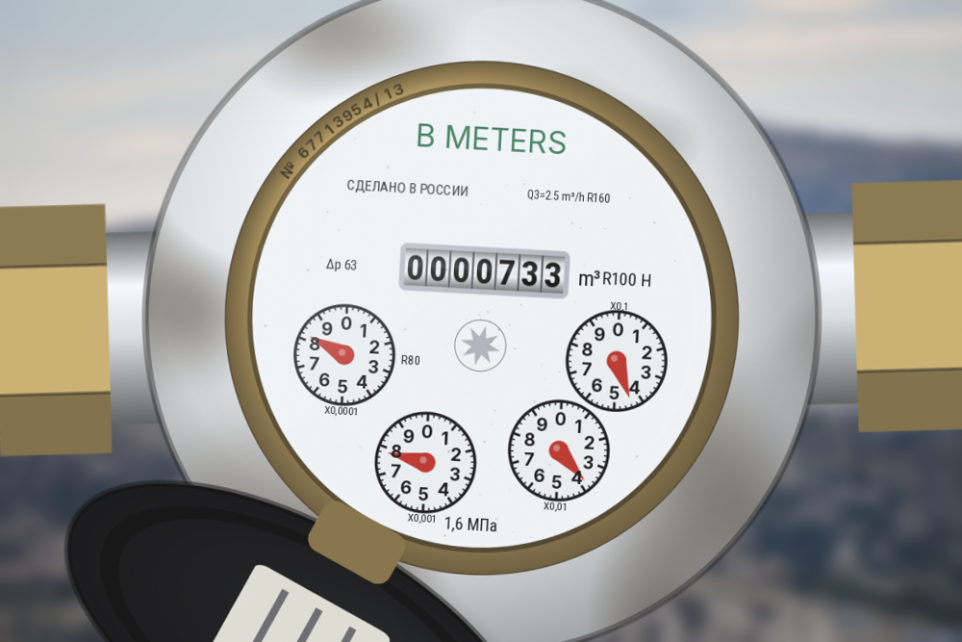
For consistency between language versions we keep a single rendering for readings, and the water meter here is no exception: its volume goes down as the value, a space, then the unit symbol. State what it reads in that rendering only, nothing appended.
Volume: 733.4378 m³
